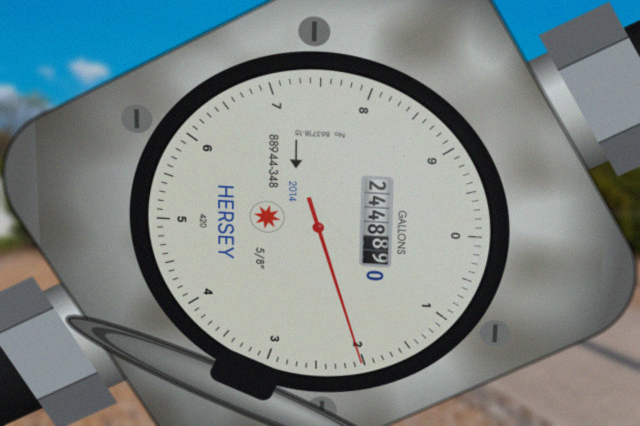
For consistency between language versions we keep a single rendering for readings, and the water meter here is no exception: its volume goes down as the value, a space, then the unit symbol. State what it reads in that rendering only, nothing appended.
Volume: 2448892.0 gal
